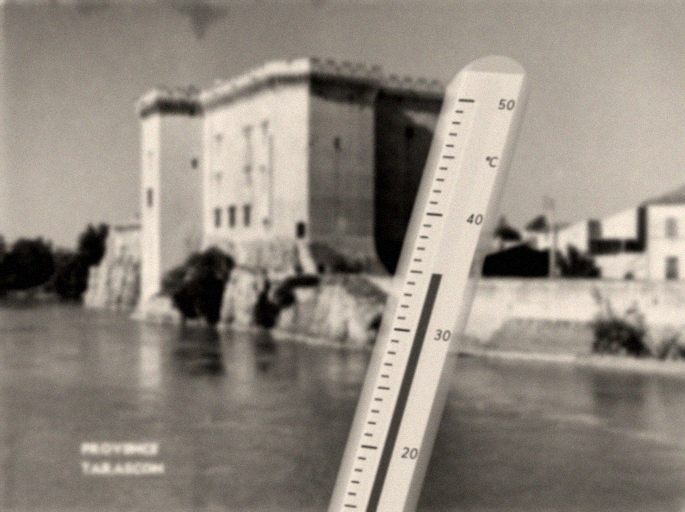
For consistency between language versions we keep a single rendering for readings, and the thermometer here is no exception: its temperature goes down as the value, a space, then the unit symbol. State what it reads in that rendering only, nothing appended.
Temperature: 35 °C
